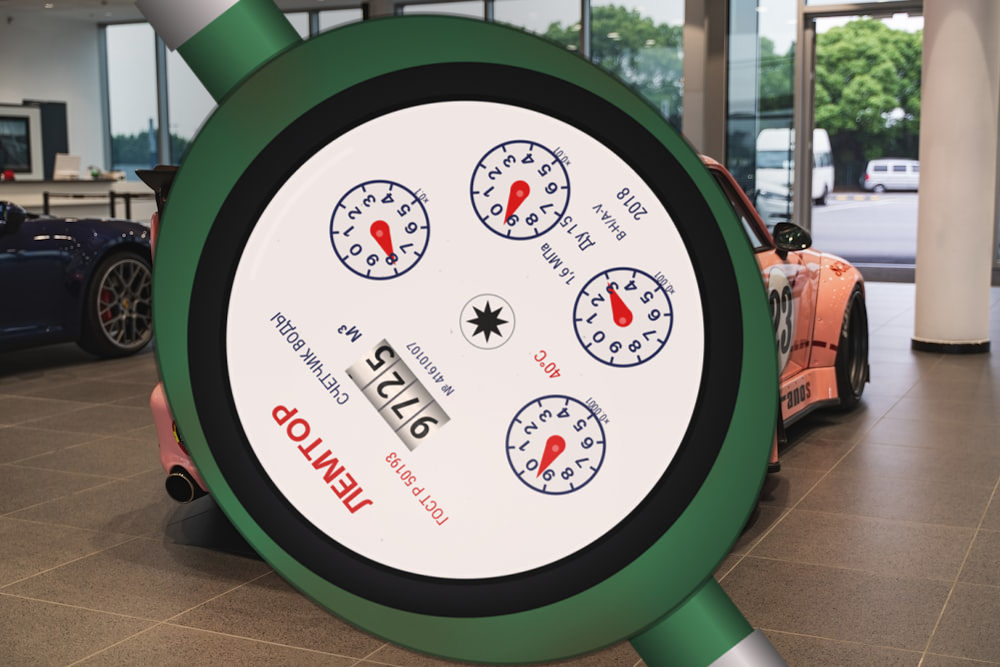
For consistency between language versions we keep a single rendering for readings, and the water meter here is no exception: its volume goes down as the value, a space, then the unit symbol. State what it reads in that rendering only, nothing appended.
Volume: 9724.7929 m³
